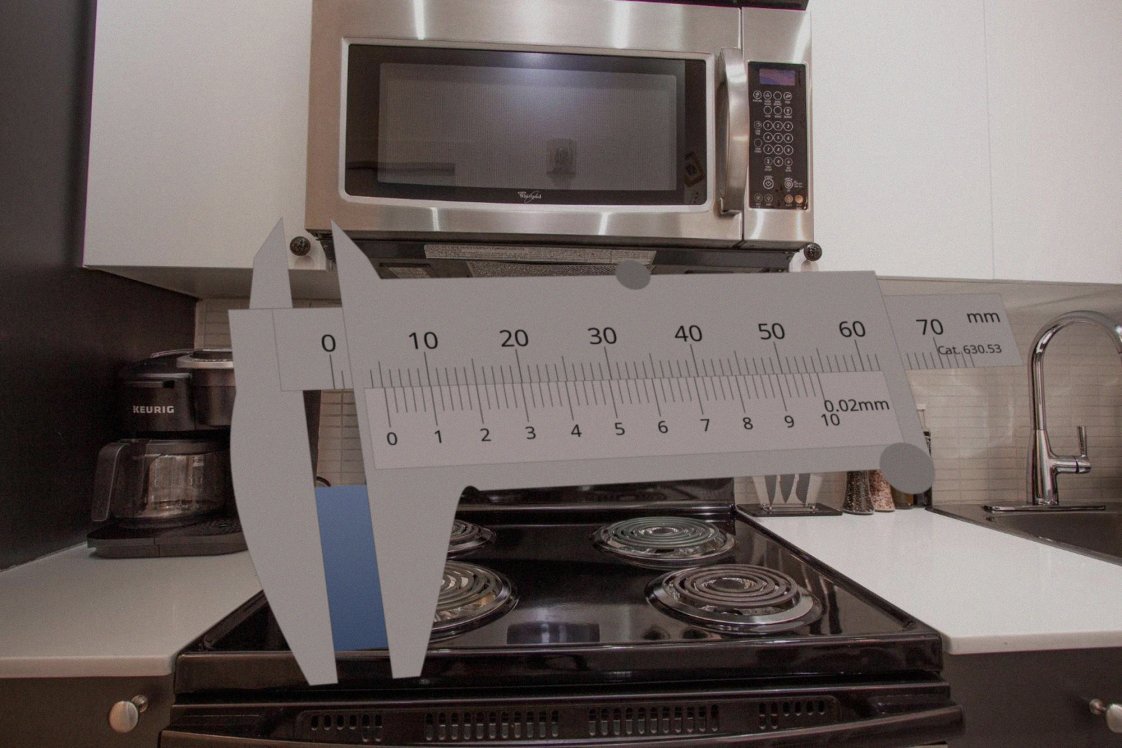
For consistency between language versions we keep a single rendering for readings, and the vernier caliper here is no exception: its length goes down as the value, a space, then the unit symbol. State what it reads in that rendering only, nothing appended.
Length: 5.2 mm
